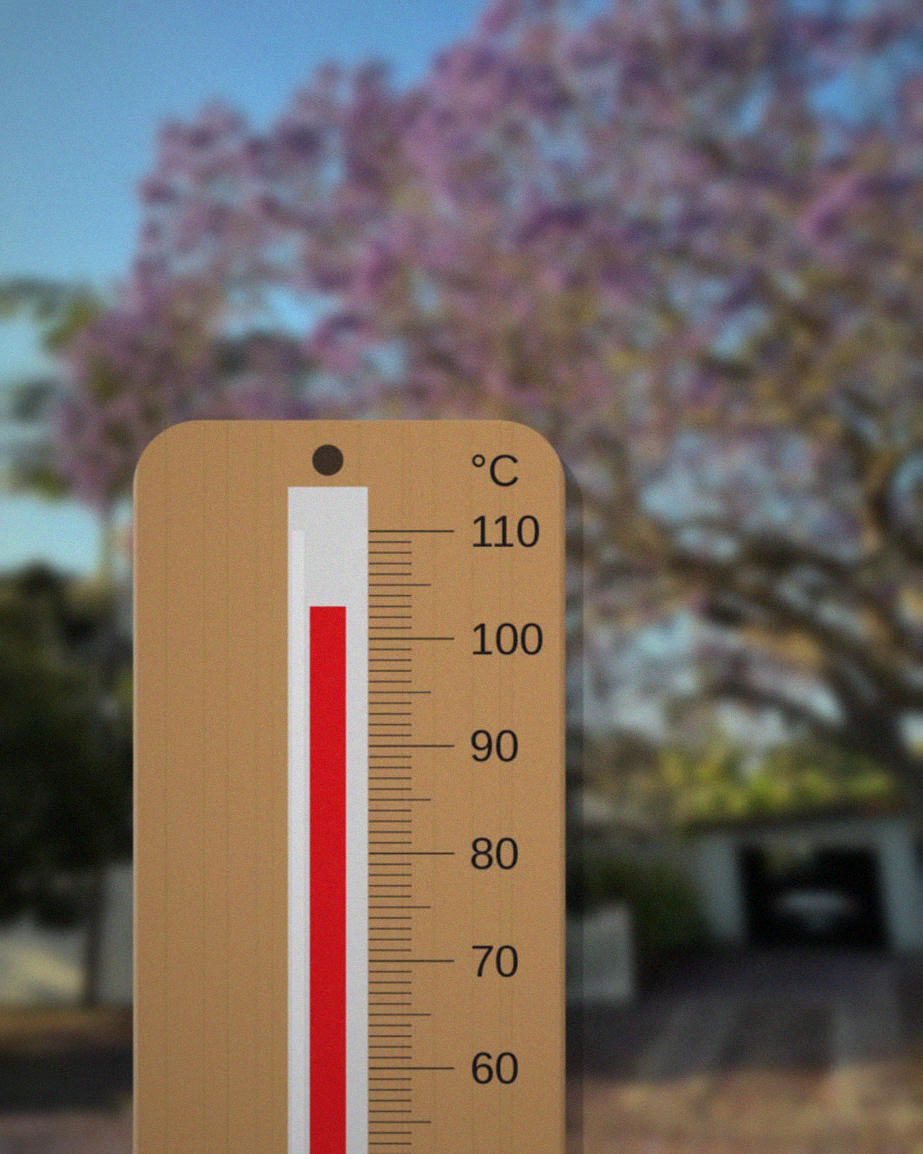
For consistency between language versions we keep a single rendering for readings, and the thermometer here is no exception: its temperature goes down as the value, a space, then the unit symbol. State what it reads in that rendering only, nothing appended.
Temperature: 103 °C
